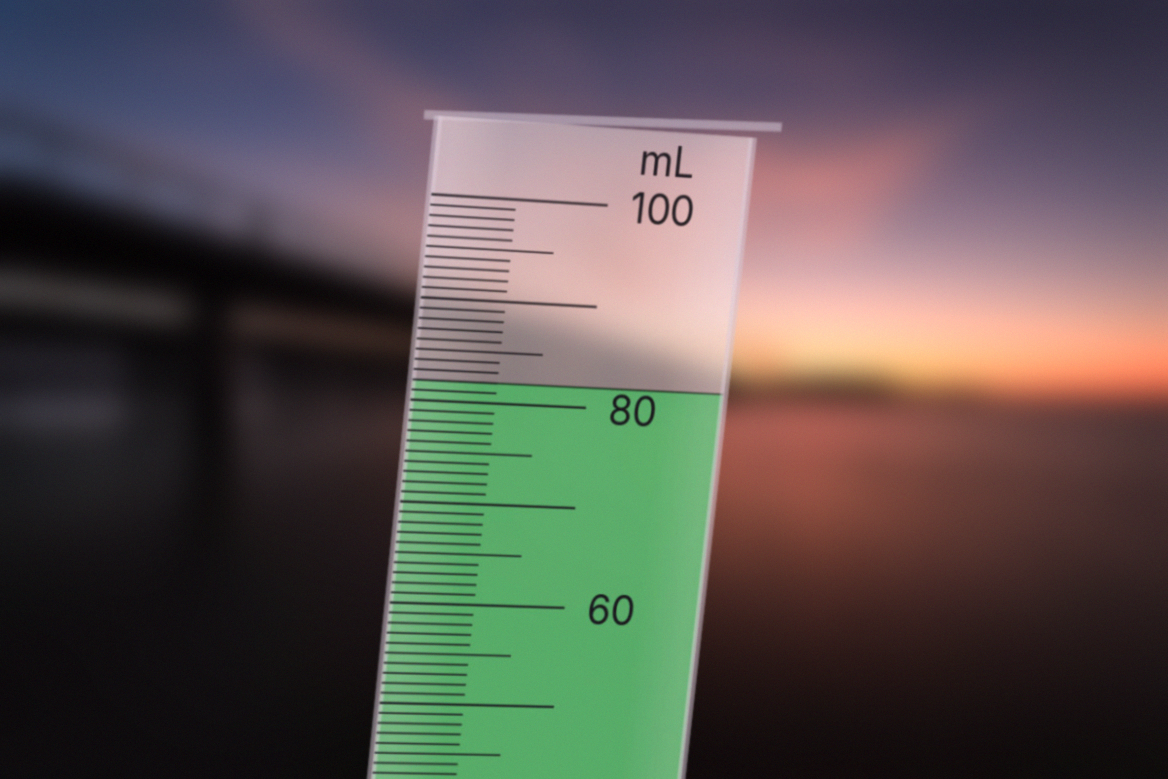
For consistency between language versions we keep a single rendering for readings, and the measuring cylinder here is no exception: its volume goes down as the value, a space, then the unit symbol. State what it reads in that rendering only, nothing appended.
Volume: 82 mL
